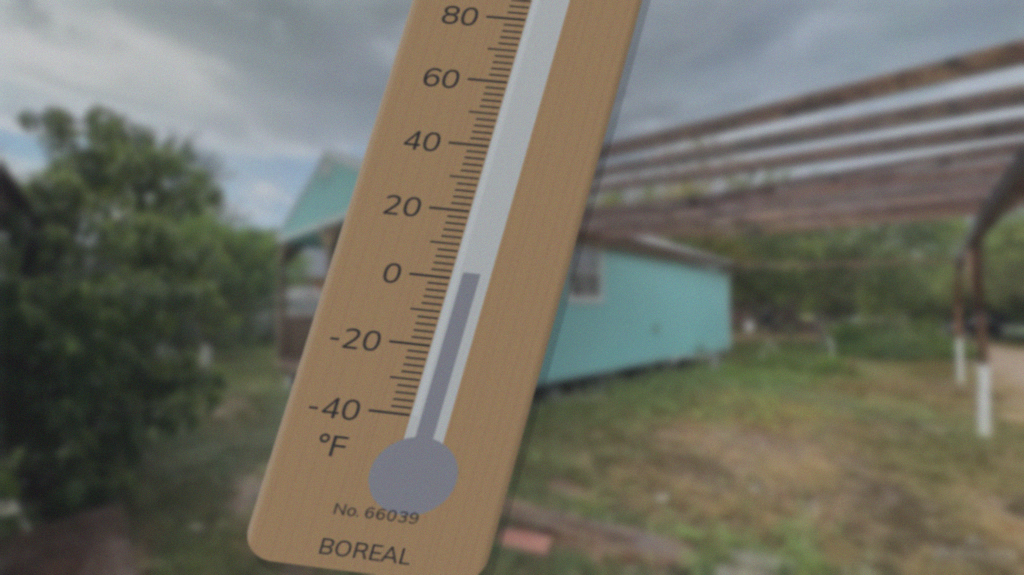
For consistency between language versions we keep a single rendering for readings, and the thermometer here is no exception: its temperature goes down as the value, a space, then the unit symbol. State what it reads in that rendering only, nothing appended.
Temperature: 2 °F
